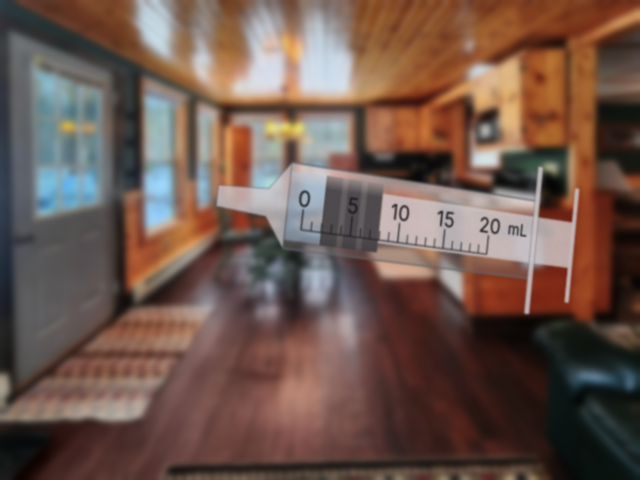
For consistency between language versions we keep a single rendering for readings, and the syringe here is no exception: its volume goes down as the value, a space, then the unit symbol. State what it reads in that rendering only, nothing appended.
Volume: 2 mL
